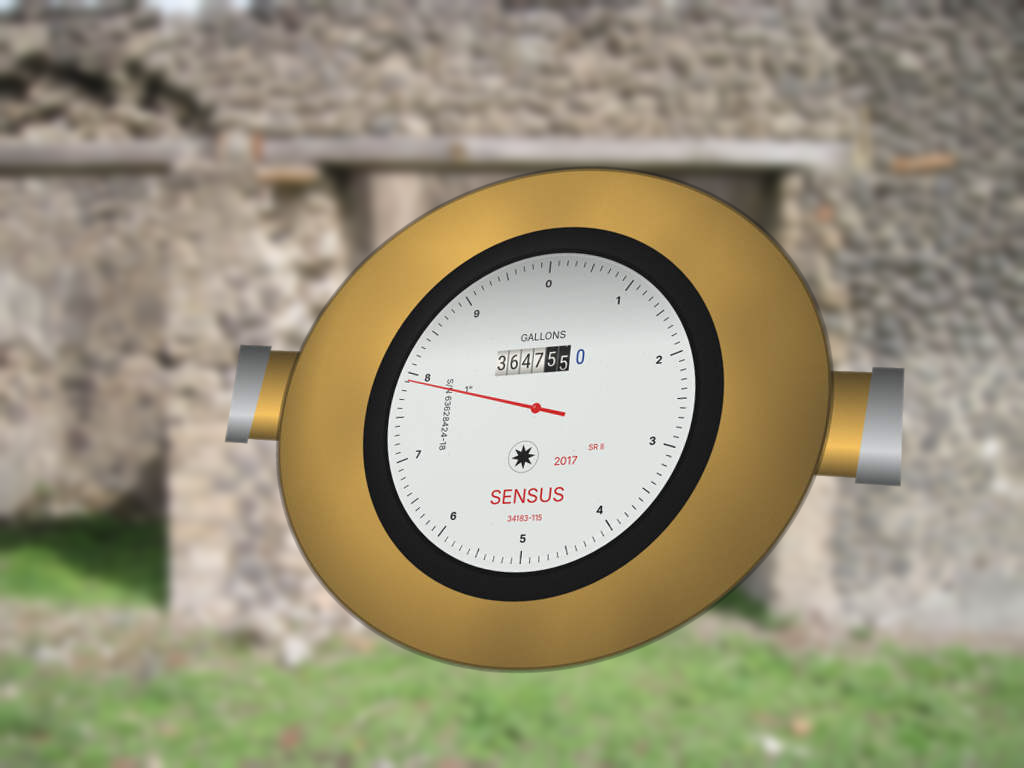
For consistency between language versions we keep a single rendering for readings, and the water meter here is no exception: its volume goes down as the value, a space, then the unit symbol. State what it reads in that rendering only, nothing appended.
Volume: 3647547.9 gal
